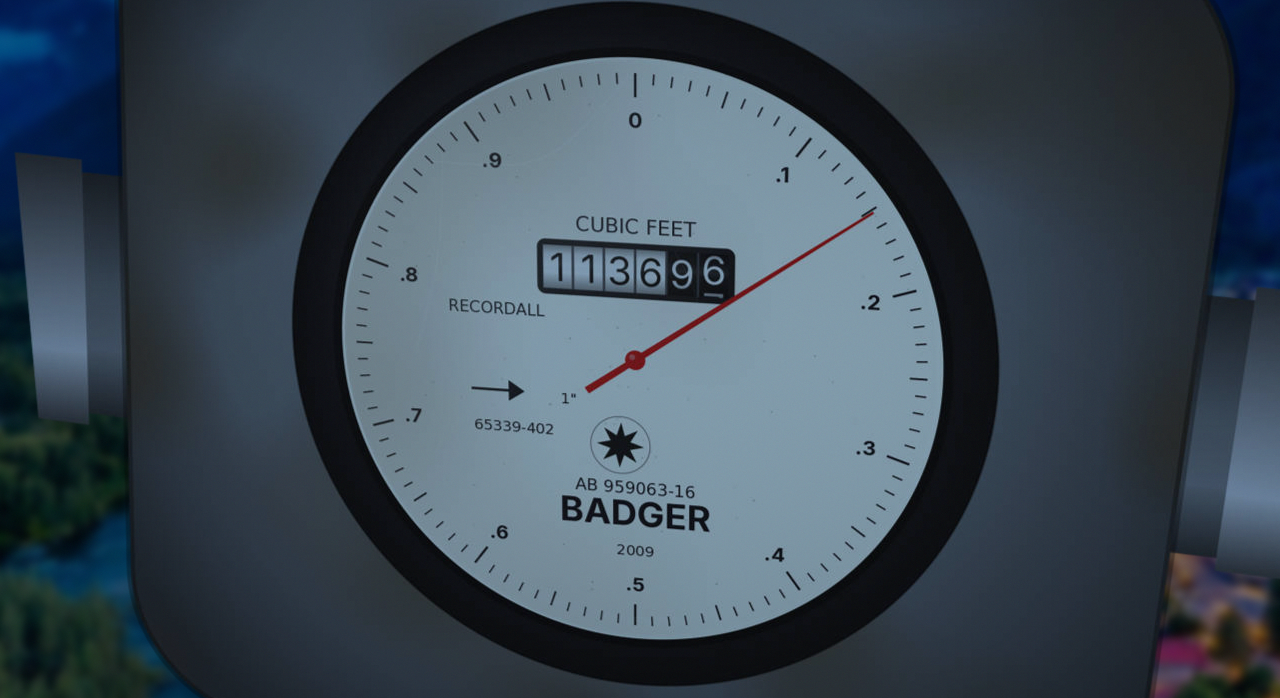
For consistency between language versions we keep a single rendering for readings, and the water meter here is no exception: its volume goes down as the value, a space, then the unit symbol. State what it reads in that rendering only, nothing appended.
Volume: 113696.15 ft³
